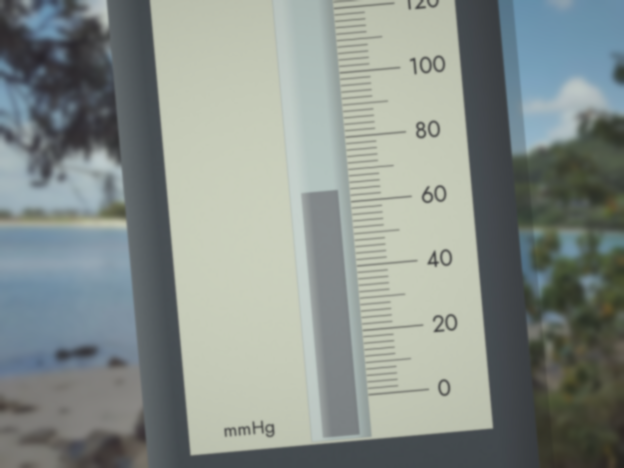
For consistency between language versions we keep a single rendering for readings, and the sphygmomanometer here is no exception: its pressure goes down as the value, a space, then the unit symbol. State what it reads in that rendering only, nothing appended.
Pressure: 64 mmHg
